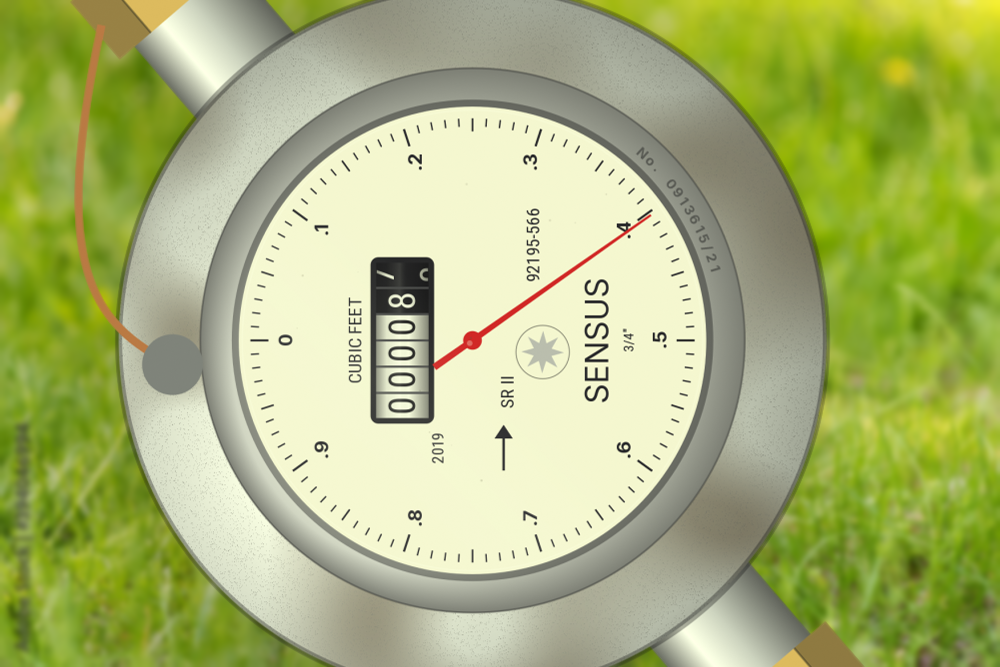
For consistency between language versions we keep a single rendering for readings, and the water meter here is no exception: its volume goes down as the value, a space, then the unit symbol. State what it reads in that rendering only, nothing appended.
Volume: 87.40 ft³
